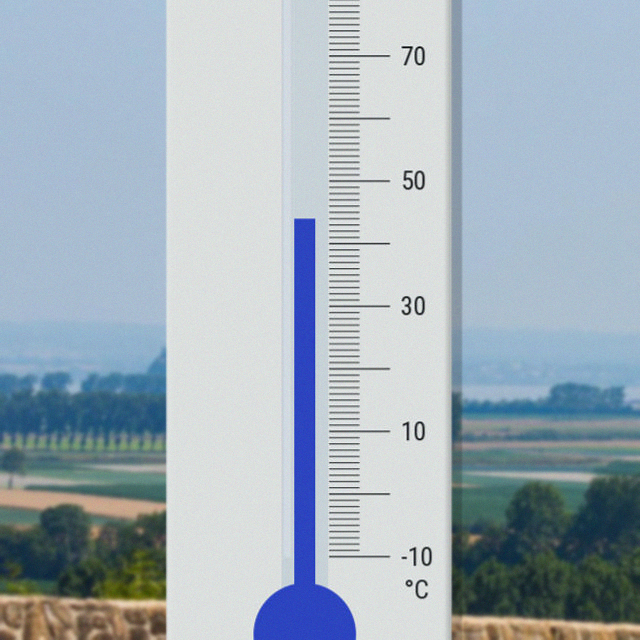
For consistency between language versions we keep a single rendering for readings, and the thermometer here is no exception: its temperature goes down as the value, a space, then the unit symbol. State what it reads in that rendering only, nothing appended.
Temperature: 44 °C
